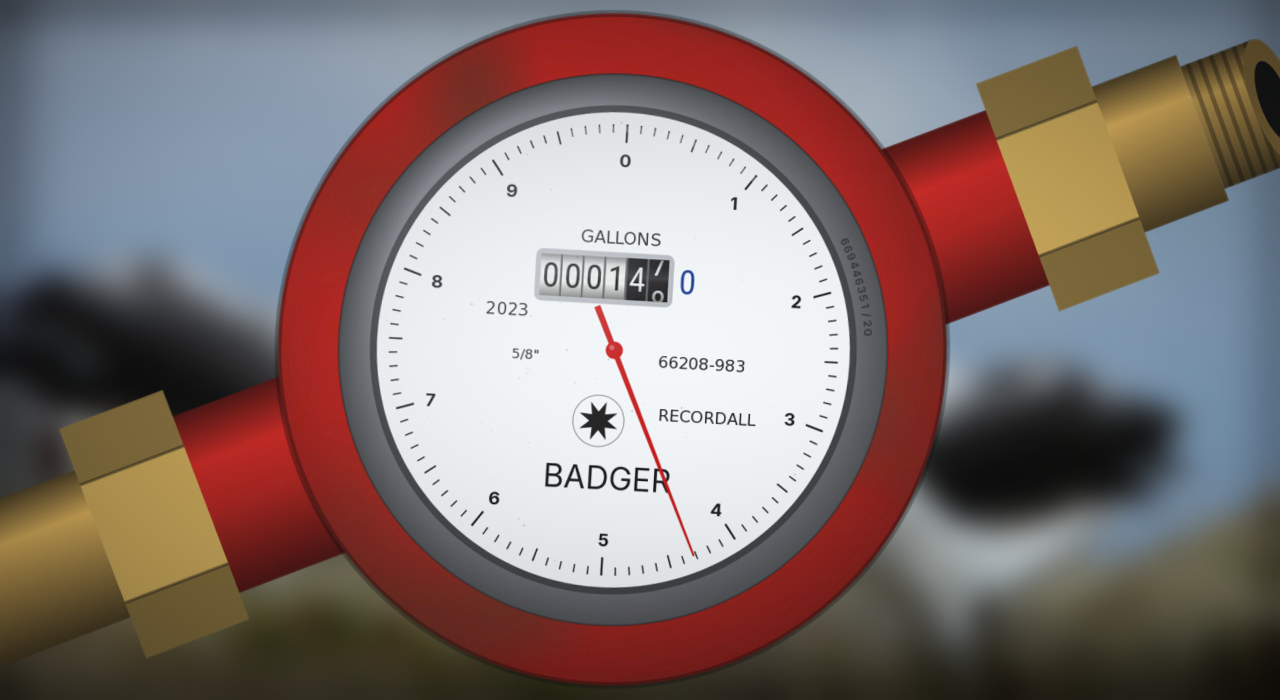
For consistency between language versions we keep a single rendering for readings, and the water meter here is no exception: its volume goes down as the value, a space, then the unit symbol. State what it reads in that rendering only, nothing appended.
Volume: 1474.3 gal
